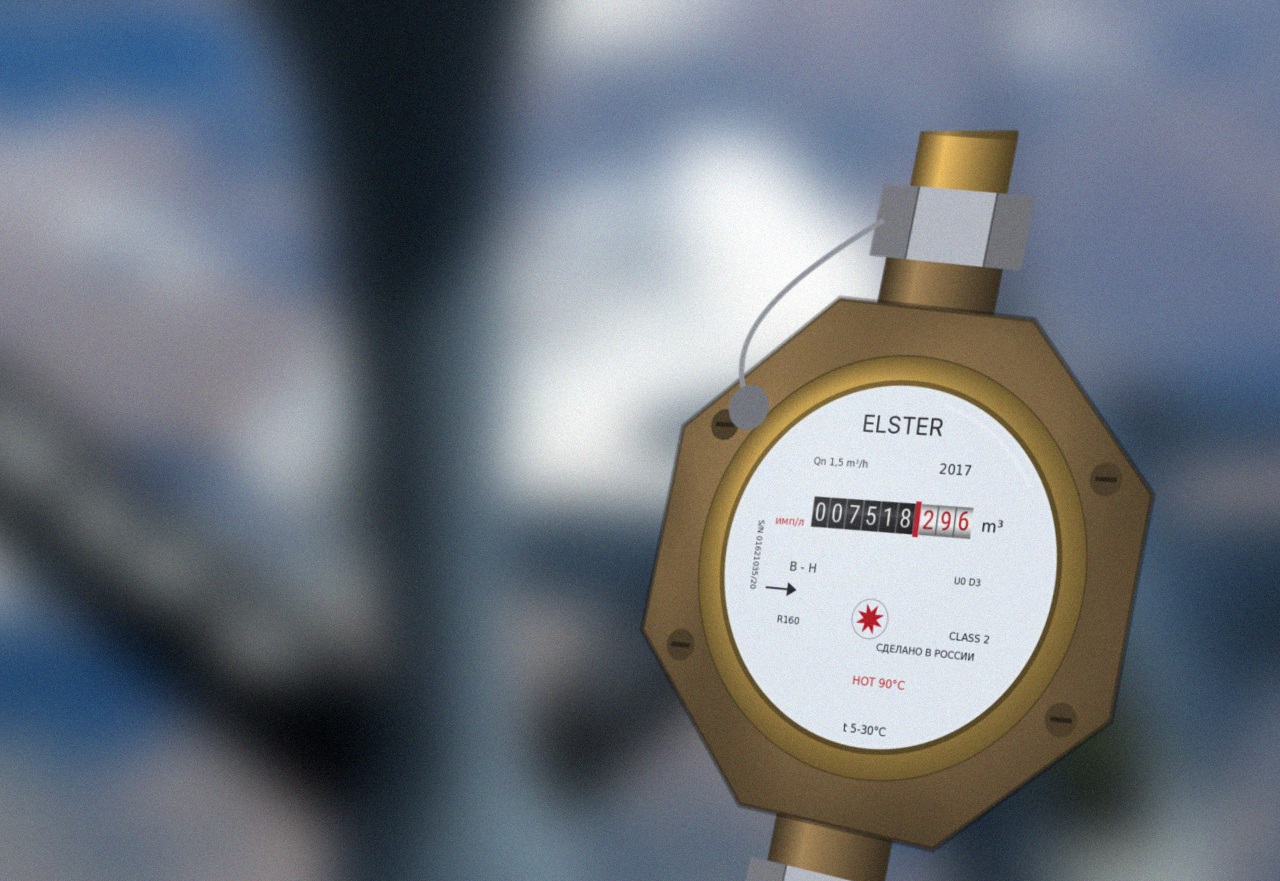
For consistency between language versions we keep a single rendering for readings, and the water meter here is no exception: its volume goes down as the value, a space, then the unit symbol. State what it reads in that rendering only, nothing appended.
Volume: 7518.296 m³
